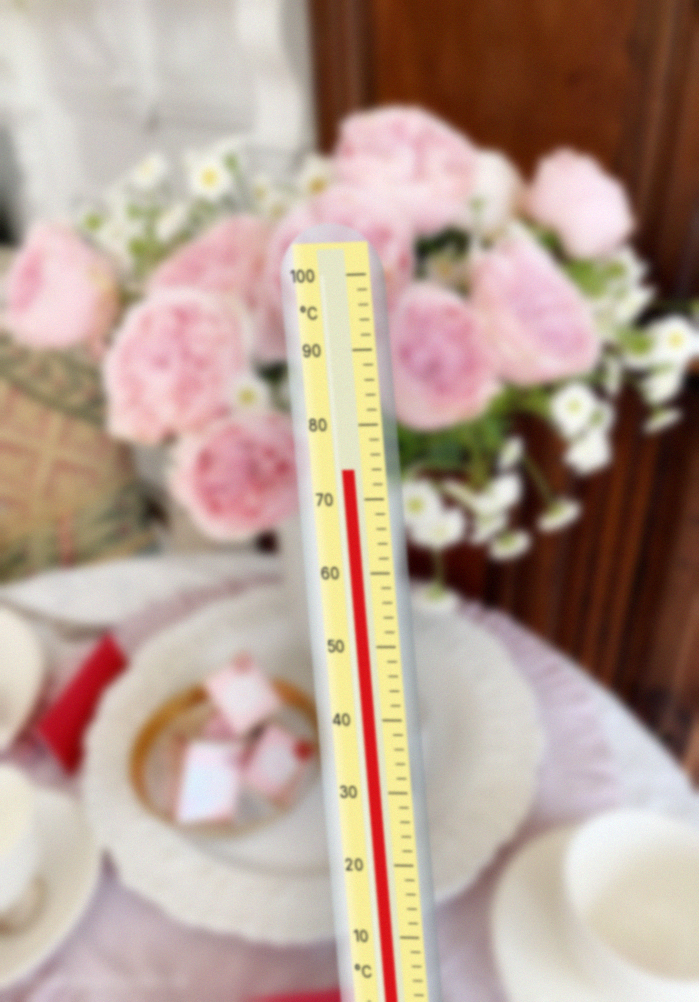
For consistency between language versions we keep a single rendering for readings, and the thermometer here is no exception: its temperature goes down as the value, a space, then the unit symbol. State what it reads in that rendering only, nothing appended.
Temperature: 74 °C
